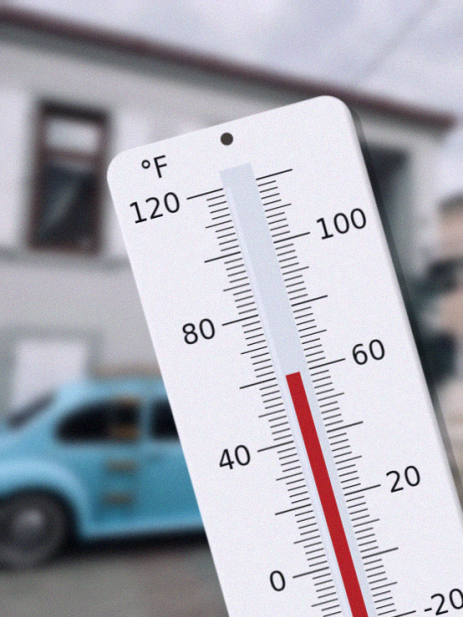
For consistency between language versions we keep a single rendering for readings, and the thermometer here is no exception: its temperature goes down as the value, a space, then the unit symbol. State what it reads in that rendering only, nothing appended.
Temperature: 60 °F
